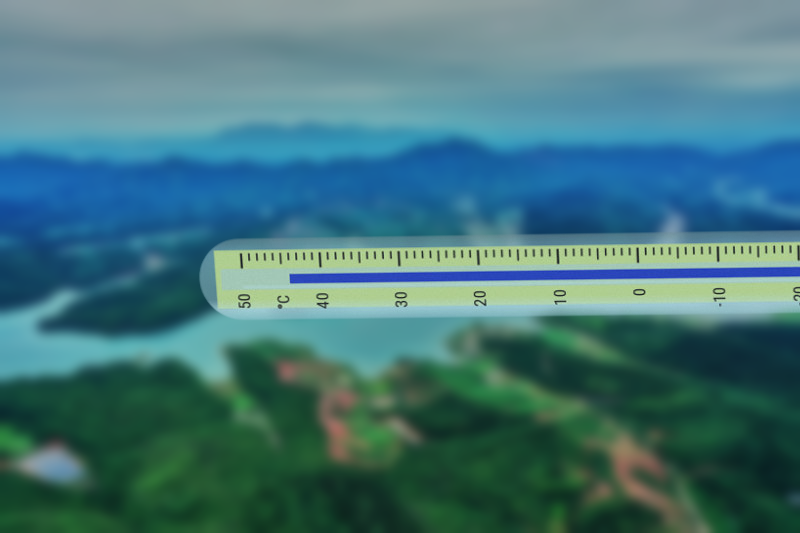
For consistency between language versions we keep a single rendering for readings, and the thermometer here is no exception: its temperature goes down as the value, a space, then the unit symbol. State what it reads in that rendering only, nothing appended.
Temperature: 44 °C
